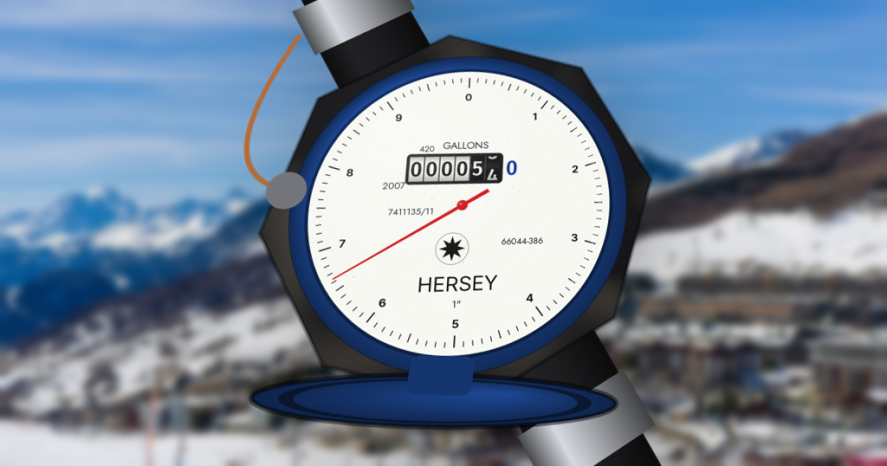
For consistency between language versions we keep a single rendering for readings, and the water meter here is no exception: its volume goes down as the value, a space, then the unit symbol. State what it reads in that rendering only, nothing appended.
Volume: 536.6 gal
